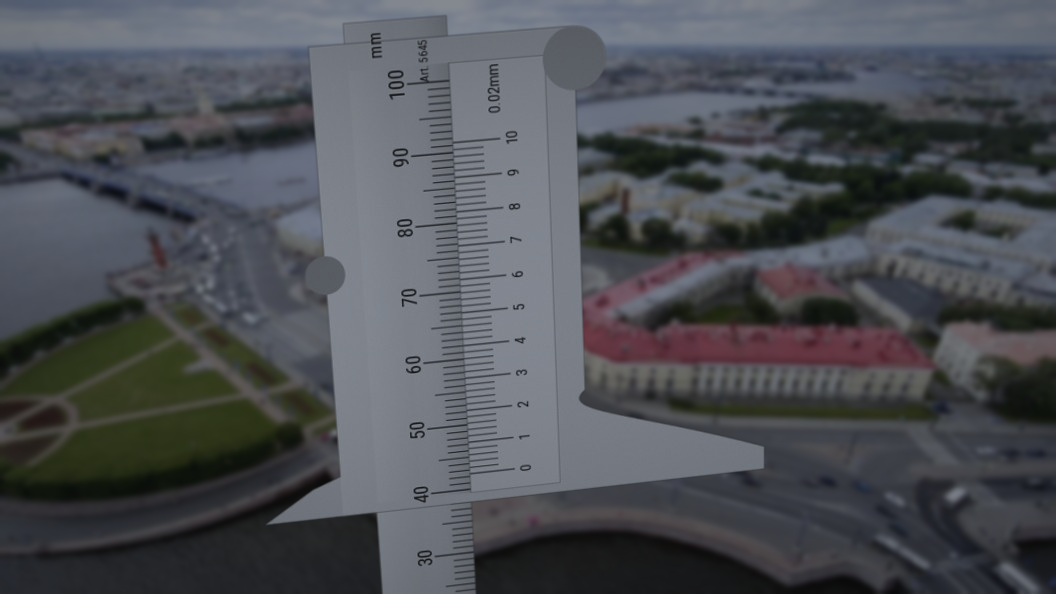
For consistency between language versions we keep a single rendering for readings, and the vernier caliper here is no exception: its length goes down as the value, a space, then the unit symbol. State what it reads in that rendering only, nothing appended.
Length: 42.4 mm
